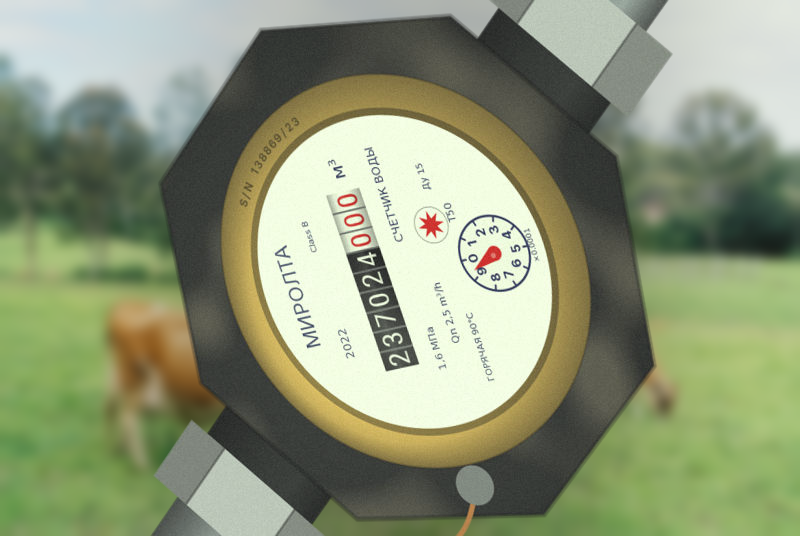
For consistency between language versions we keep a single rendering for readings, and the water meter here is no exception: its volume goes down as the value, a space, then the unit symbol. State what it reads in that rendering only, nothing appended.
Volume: 237023.9999 m³
